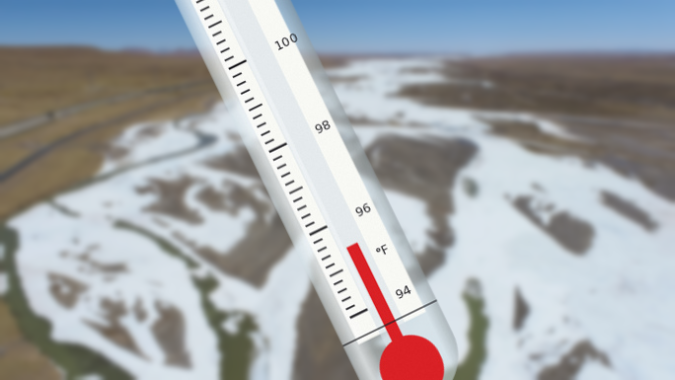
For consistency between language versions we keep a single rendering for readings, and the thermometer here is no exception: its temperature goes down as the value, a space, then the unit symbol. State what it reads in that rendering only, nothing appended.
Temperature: 95.4 °F
